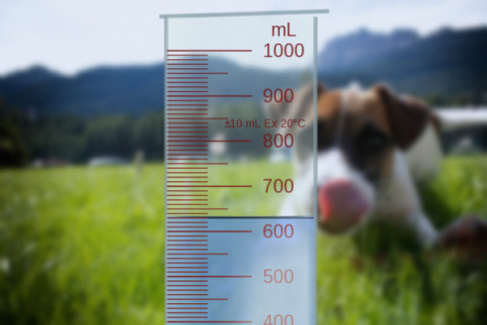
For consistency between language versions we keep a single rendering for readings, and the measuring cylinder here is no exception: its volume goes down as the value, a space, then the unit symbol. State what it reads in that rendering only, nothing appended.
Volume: 630 mL
